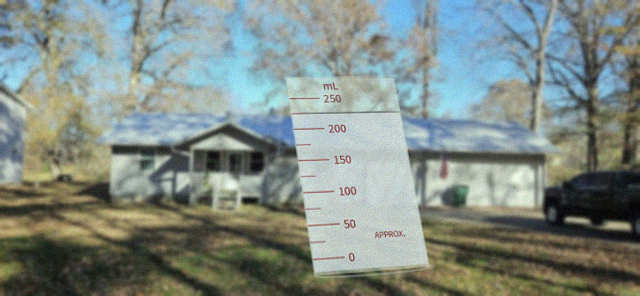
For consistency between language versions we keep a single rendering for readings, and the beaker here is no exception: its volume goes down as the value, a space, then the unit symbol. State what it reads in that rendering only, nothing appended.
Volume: 225 mL
